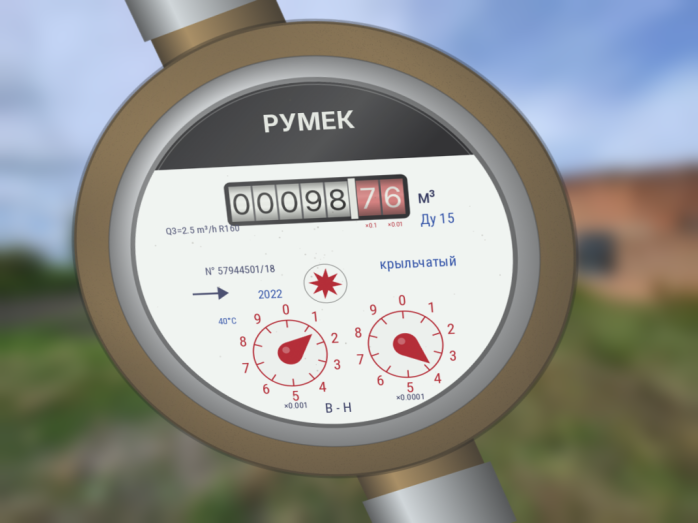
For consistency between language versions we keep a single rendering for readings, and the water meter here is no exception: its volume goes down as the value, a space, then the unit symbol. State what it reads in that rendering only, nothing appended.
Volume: 98.7613 m³
